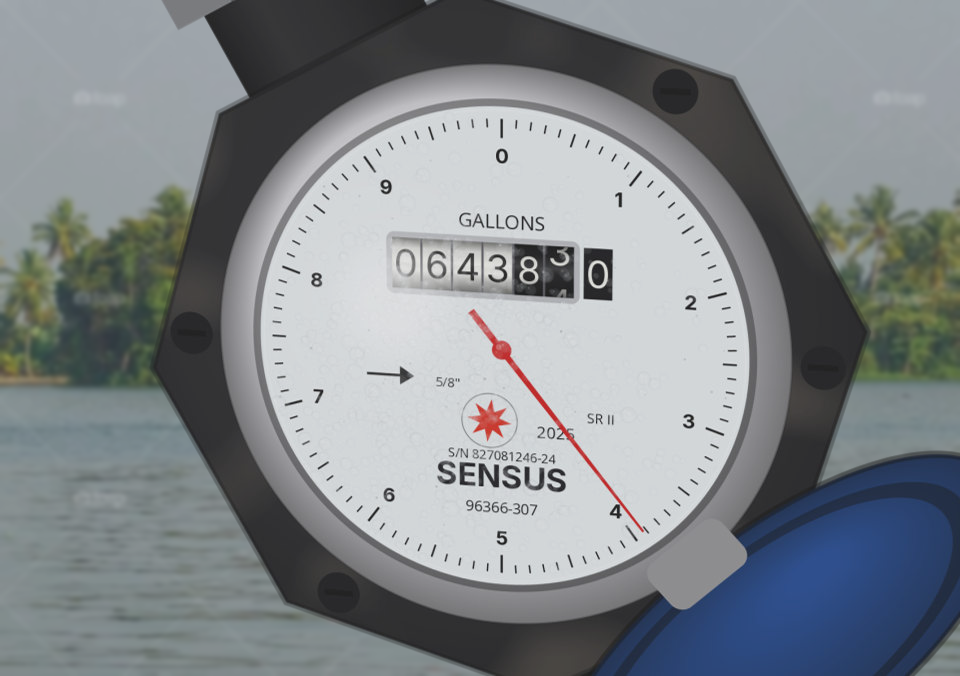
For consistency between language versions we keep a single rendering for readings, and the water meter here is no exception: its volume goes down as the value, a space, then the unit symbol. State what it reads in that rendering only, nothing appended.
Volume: 643833.9 gal
